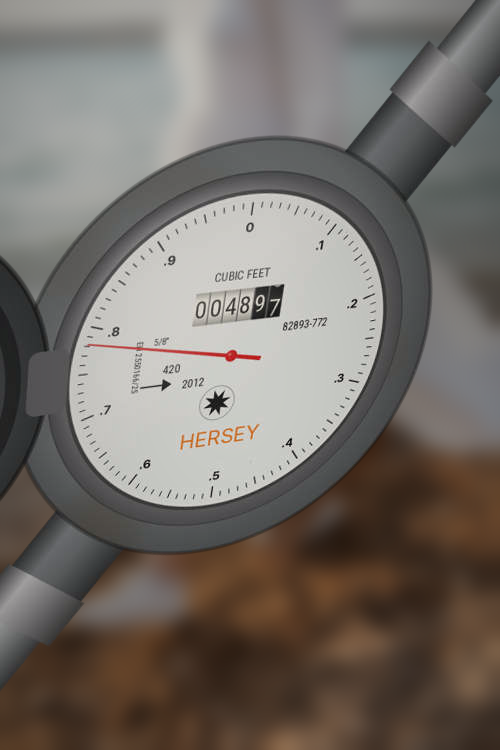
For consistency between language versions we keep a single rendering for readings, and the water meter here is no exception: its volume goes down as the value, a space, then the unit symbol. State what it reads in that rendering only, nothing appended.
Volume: 4896.78 ft³
